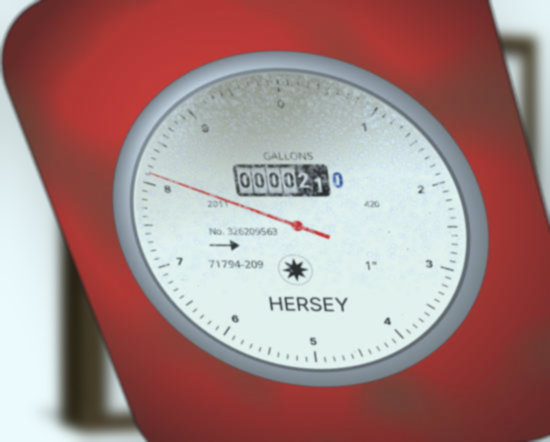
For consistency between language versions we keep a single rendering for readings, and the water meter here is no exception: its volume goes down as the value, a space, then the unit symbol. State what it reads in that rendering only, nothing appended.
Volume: 208.1 gal
